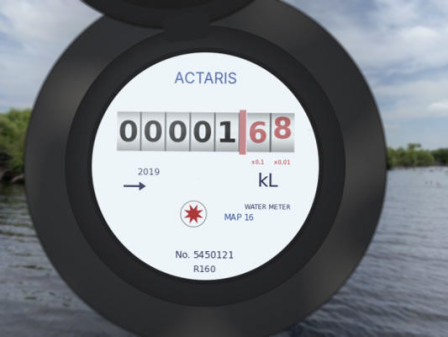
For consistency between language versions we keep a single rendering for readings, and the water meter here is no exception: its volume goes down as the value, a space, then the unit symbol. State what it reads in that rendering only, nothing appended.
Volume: 1.68 kL
